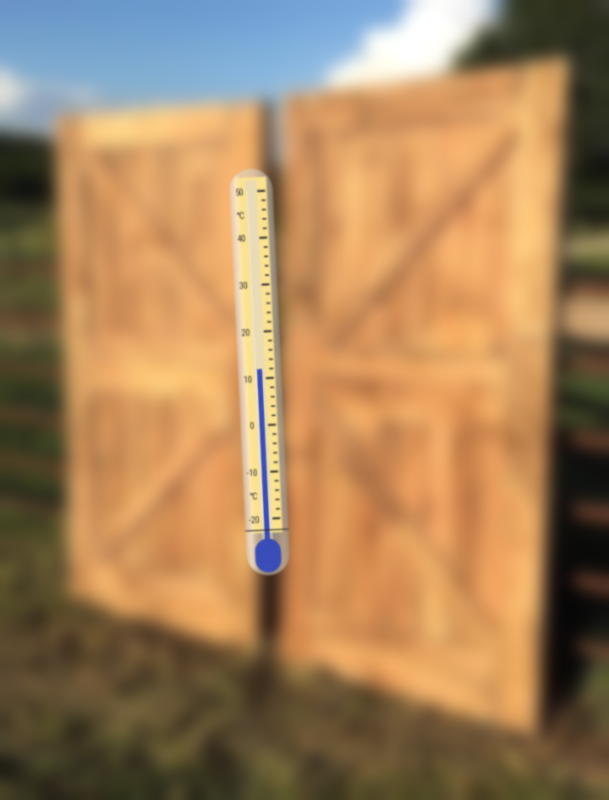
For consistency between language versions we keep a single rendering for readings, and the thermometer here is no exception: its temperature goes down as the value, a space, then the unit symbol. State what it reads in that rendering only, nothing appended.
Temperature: 12 °C
